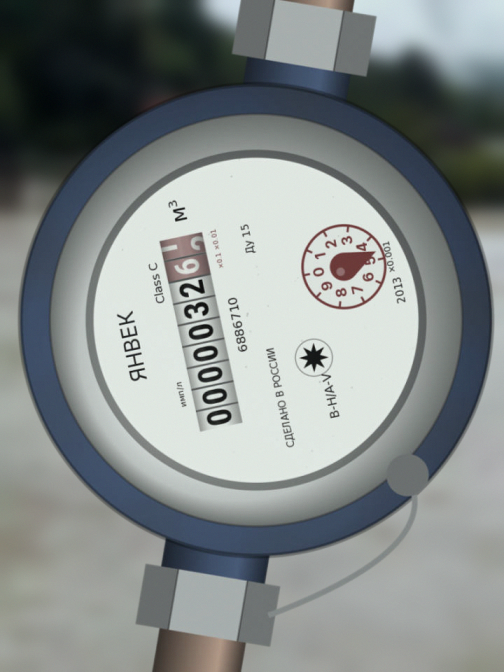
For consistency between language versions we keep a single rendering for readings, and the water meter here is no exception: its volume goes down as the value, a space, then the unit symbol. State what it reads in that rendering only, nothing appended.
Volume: 32.614 m³
